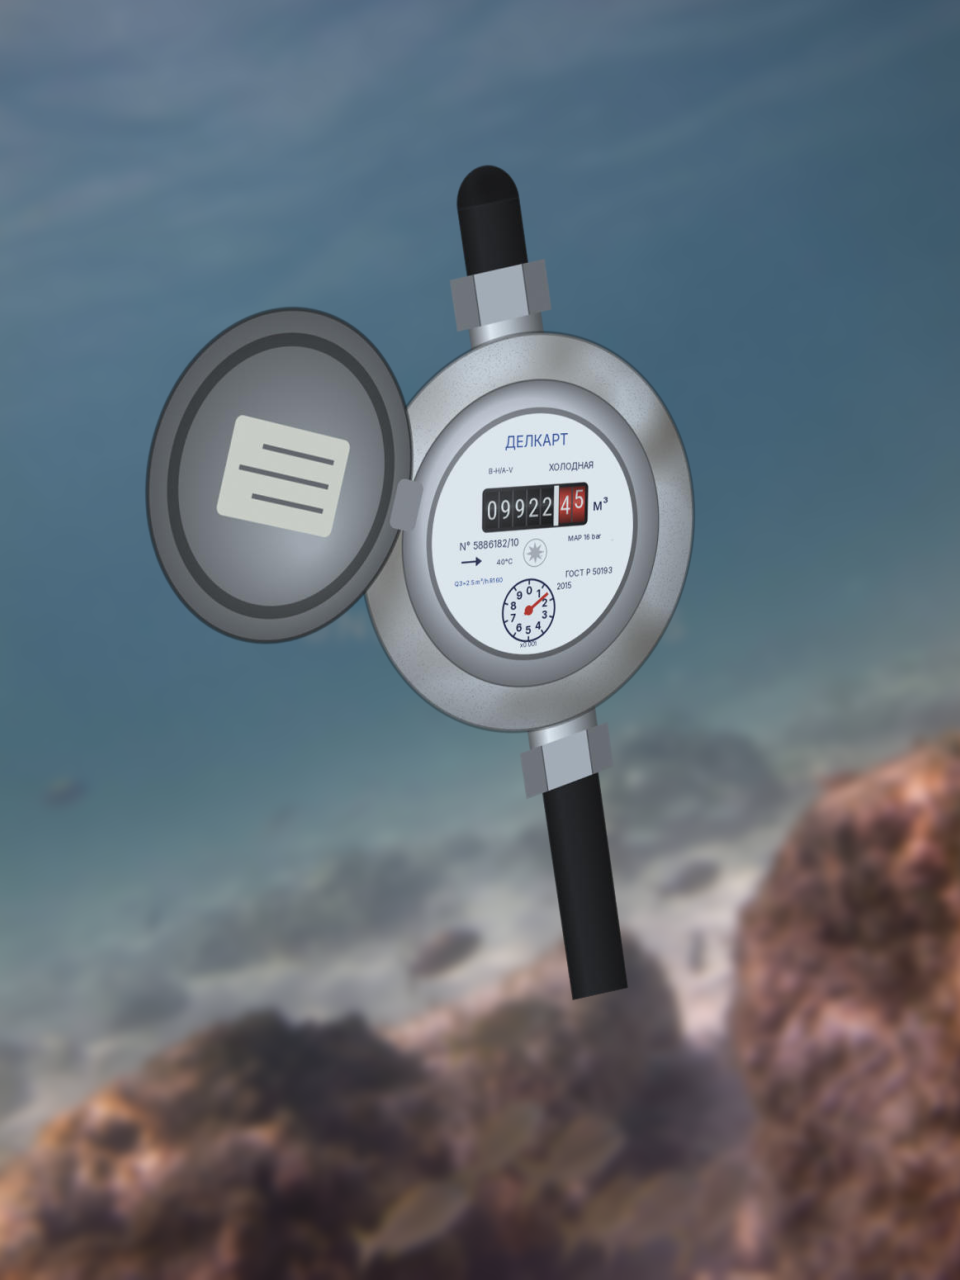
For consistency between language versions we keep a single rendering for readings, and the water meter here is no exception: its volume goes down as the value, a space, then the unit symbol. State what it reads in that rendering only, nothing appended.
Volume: 9922.451 m³
